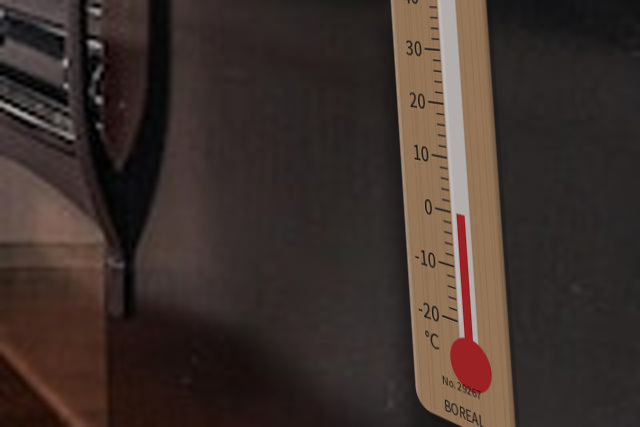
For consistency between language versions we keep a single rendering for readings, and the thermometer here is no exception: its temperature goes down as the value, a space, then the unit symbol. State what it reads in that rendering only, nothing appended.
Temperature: 0 °C
